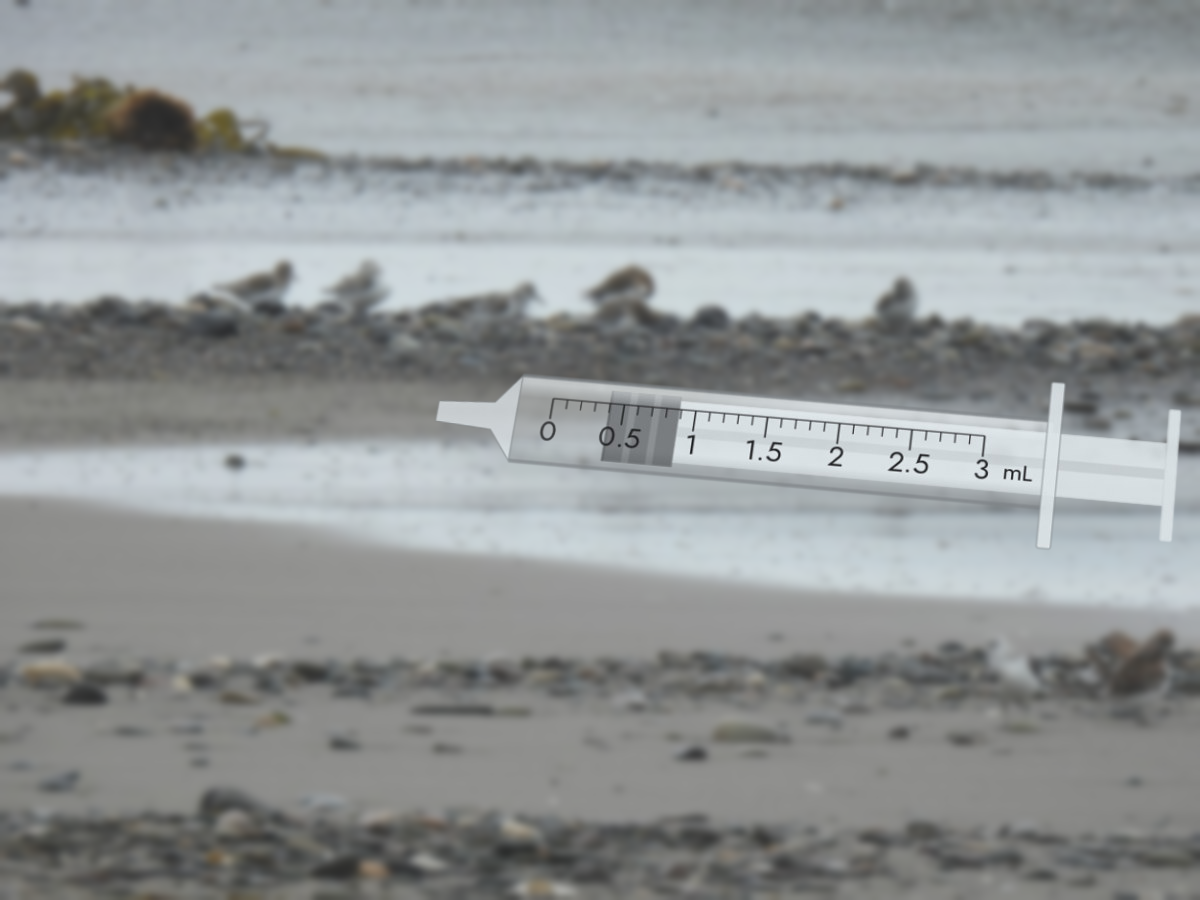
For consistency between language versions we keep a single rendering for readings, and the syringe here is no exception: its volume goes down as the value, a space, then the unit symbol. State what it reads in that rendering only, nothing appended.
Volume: 0.4 mL
